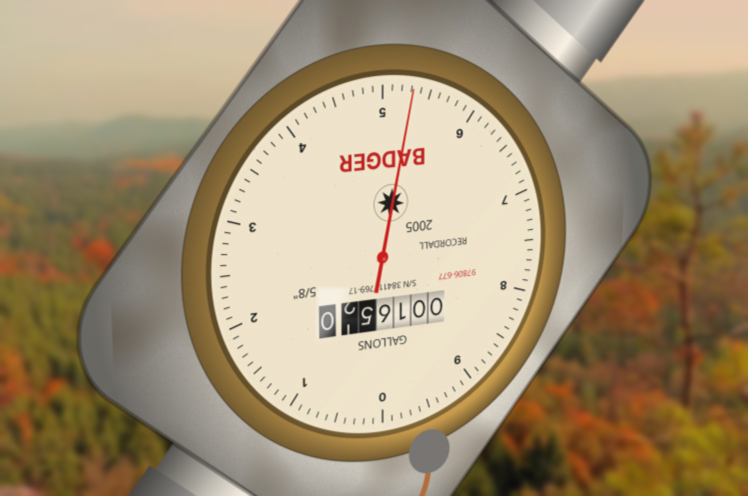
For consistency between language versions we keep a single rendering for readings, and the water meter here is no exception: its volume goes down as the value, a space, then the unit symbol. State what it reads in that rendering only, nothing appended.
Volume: 16515.3 gal
